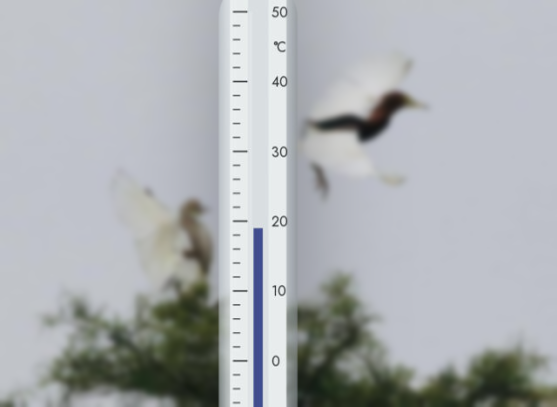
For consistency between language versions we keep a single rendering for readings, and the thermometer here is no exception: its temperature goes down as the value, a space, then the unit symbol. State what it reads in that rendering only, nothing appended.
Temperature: 19 °C
